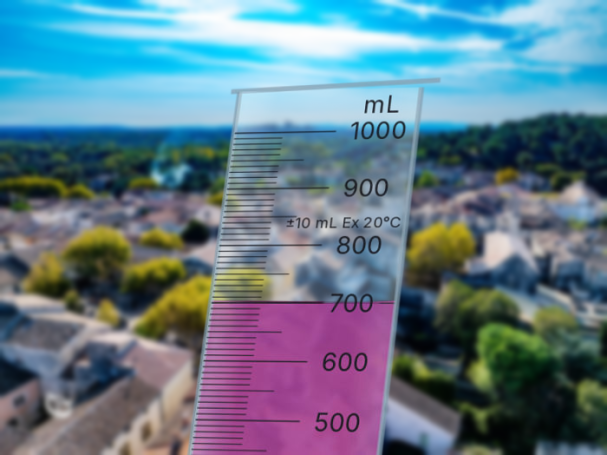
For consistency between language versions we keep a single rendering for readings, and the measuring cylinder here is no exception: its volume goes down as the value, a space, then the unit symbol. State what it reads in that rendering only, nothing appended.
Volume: 700 mL
